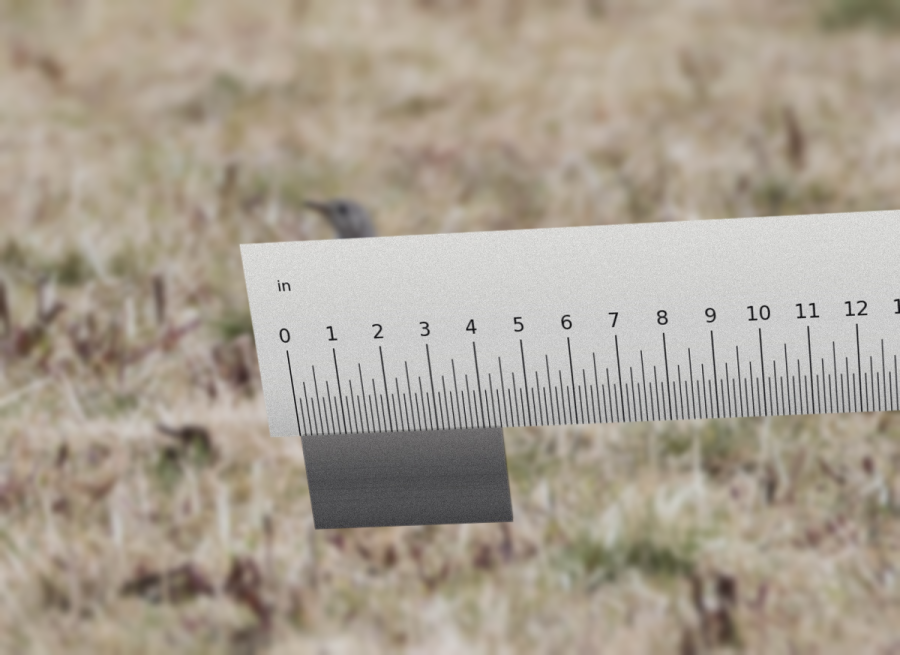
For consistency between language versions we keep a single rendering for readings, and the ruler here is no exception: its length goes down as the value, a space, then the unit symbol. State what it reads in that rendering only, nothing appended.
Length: 4.375 in
